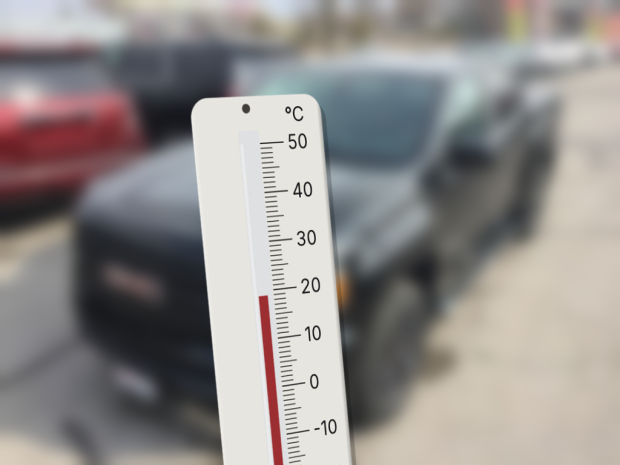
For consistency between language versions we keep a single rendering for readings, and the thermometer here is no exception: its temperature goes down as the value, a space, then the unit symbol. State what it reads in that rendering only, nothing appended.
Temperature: 19 °C
